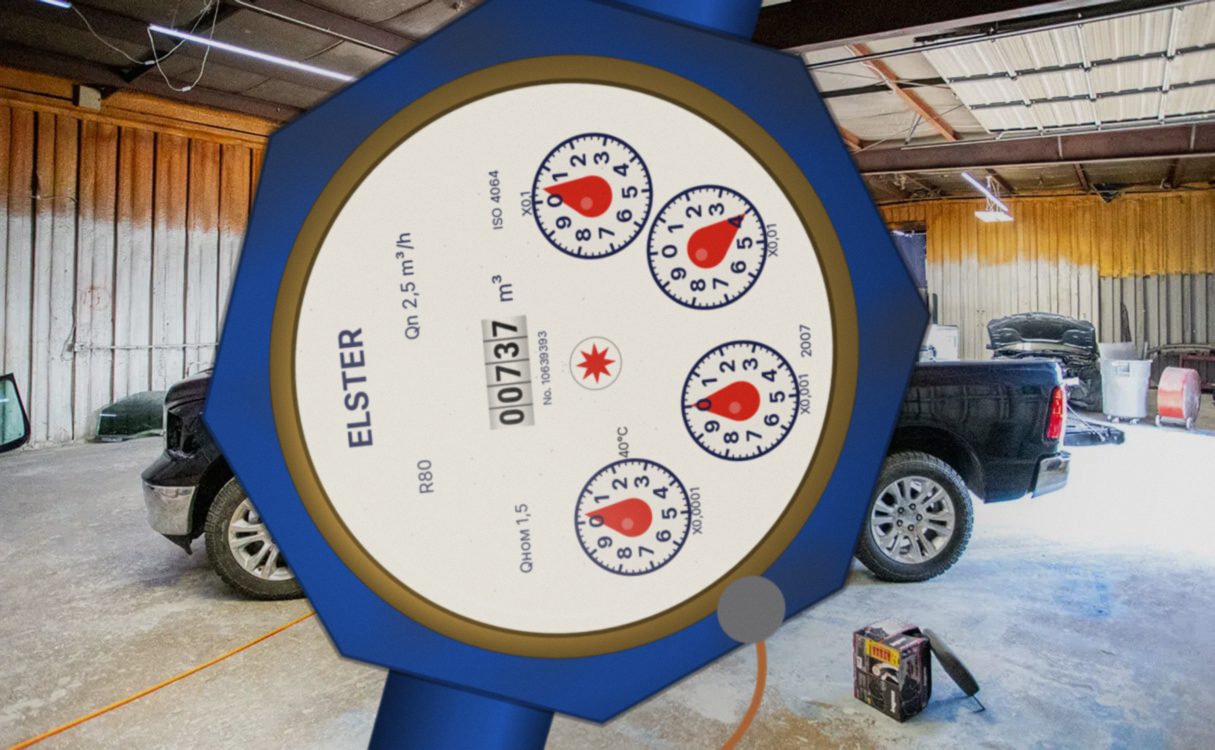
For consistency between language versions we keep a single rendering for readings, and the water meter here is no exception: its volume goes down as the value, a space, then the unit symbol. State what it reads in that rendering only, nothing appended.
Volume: 737.0400 m³
